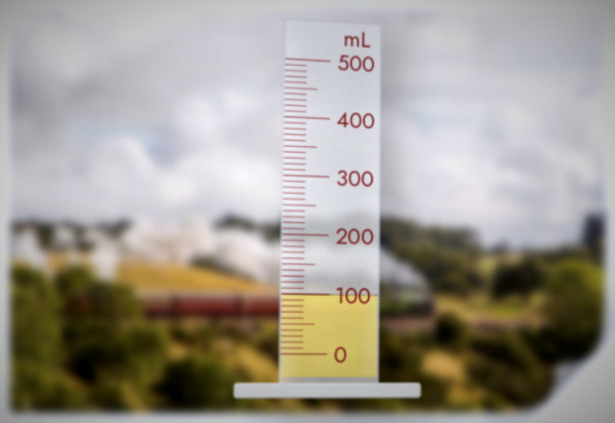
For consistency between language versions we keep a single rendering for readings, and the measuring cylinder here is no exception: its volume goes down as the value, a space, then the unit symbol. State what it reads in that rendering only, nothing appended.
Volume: 100 mL
